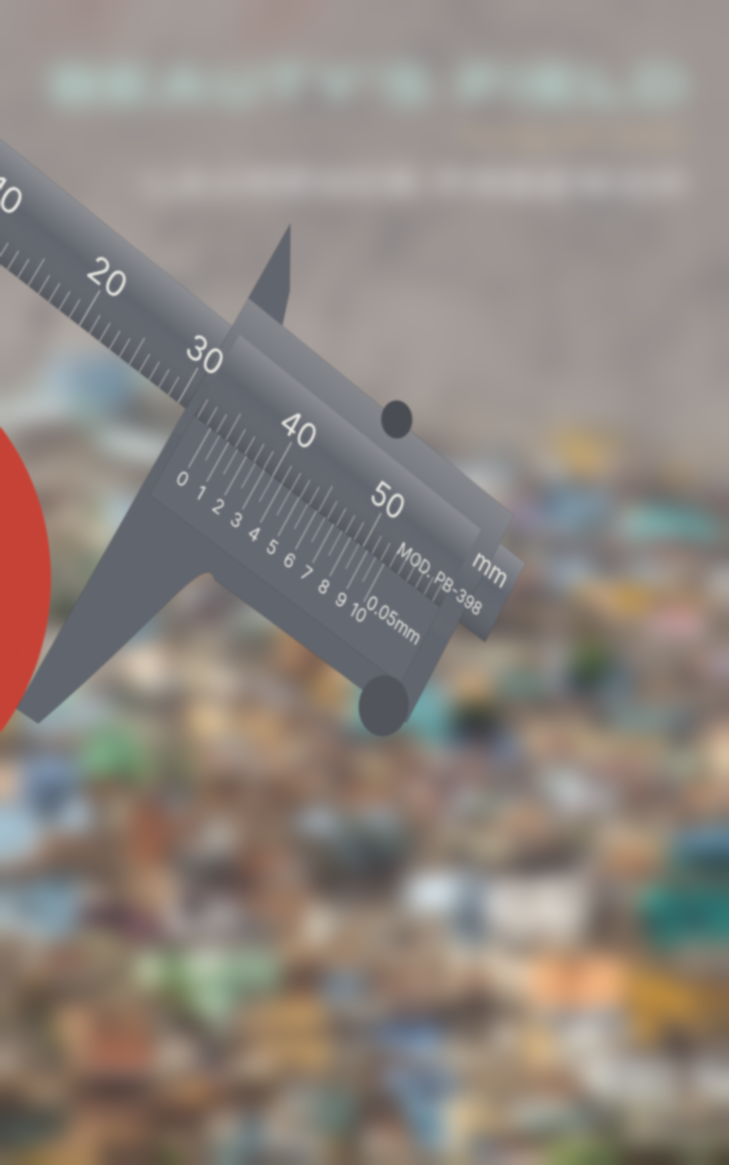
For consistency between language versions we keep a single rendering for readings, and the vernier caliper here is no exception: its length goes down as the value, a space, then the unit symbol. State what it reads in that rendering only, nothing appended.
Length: 33.4 mm
